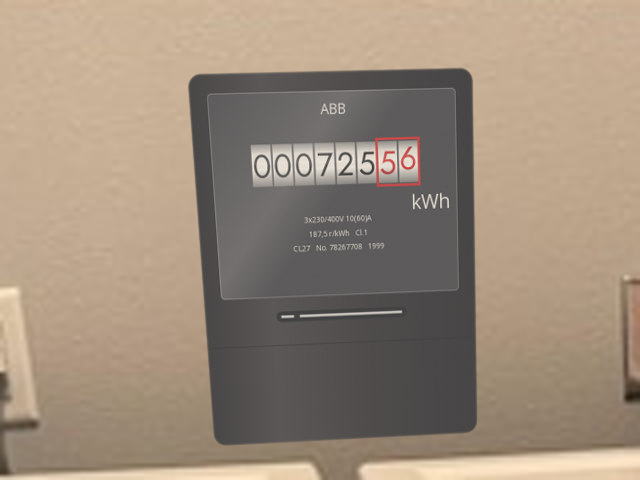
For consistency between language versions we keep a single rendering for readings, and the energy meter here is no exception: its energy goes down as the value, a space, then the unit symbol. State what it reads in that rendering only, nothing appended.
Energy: 725.56 kWh
